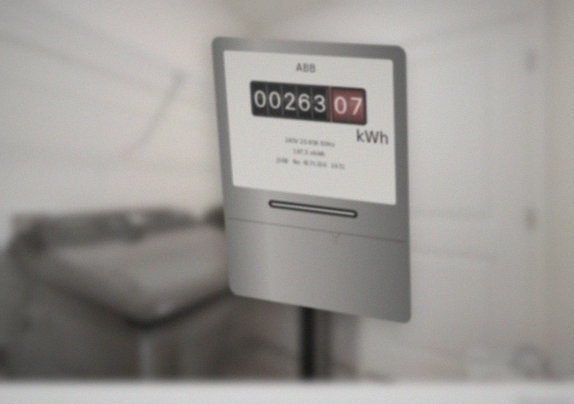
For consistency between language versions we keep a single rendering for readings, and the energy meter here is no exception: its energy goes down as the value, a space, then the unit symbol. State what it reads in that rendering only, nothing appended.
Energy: 263.07 kWh
